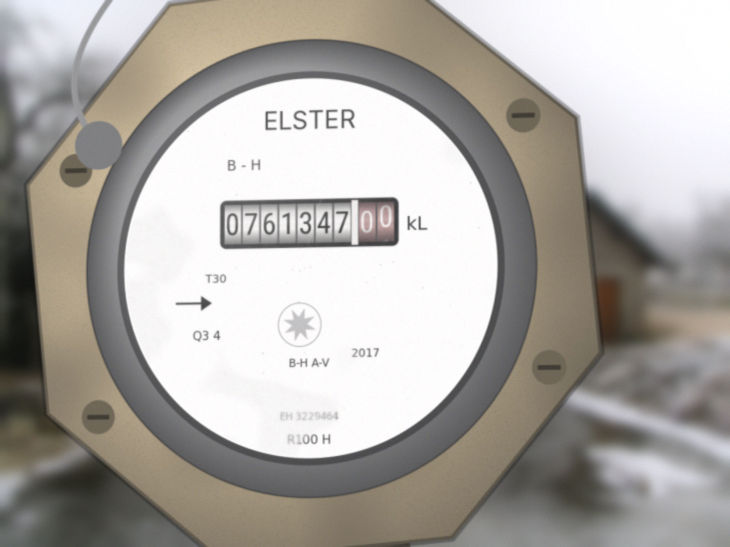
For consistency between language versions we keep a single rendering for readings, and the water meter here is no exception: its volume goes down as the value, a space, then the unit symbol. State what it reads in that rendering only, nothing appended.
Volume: 761347.00 kL
